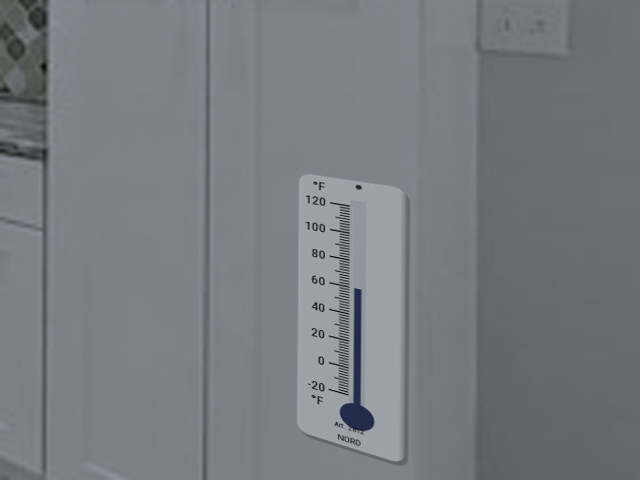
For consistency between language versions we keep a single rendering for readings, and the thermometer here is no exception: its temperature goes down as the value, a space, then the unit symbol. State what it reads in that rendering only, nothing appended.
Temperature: 60 °F
